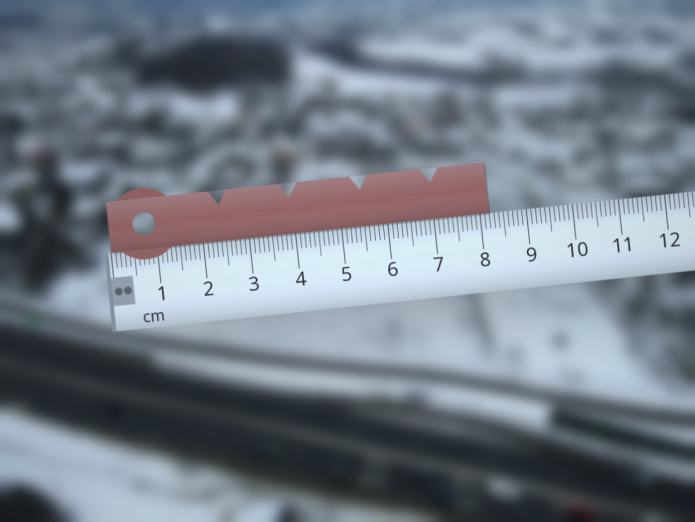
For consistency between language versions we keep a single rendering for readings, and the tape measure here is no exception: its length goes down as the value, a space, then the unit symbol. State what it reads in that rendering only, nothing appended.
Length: 8.2 cm
